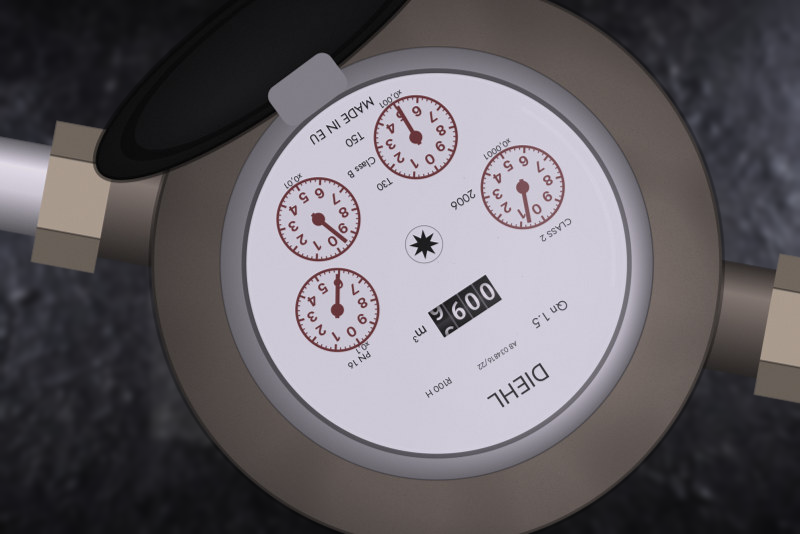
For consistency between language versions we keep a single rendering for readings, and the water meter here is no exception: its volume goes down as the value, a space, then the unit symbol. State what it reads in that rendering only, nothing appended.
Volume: 95.5950 m³
